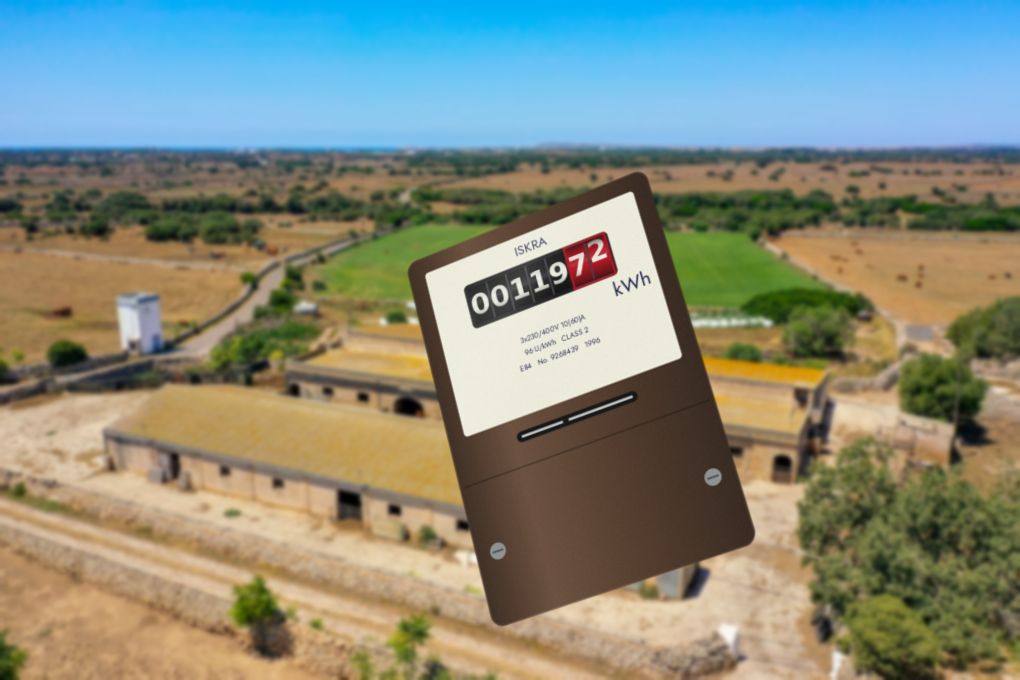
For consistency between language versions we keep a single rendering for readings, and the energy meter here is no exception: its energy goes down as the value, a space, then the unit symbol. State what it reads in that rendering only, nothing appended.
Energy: 119.72 kWh
